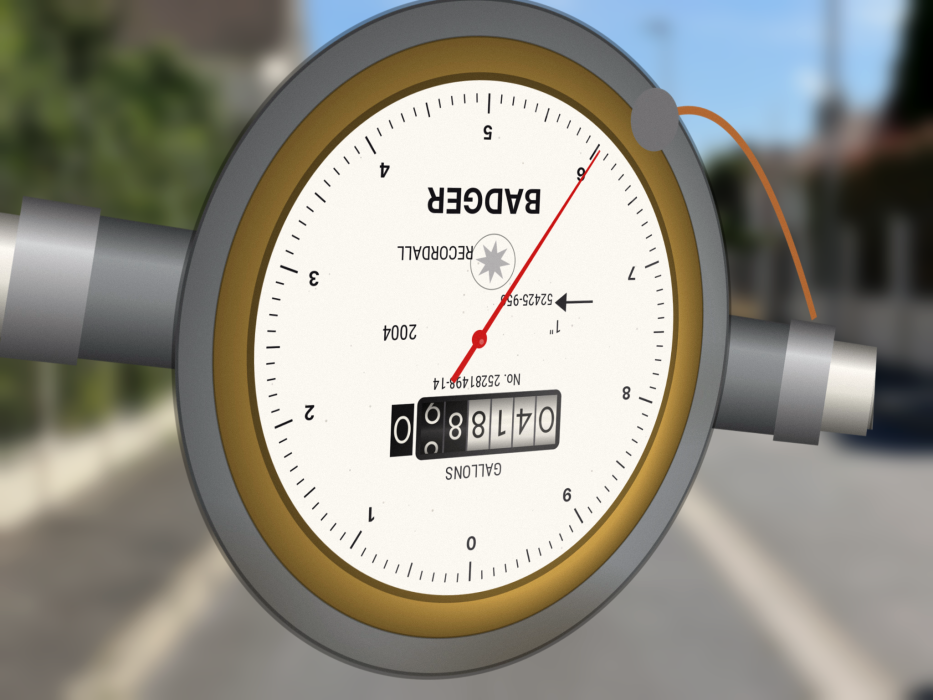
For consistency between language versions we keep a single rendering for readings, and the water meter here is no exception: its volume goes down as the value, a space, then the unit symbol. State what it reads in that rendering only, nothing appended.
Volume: 418886.0 gal
